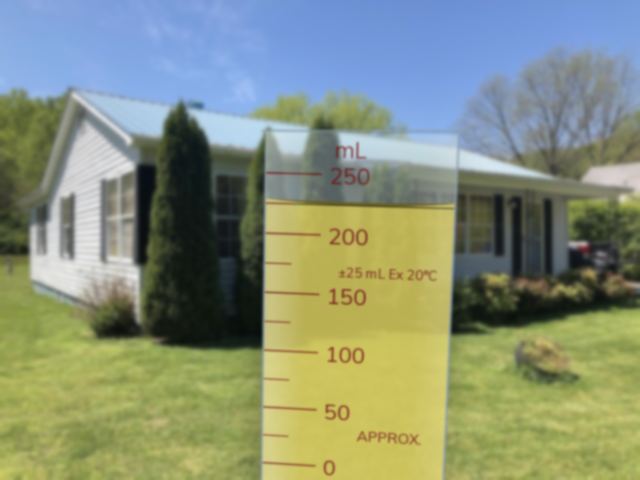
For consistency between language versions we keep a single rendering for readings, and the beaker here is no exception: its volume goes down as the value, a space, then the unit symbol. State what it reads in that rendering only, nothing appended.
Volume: 225 mL
